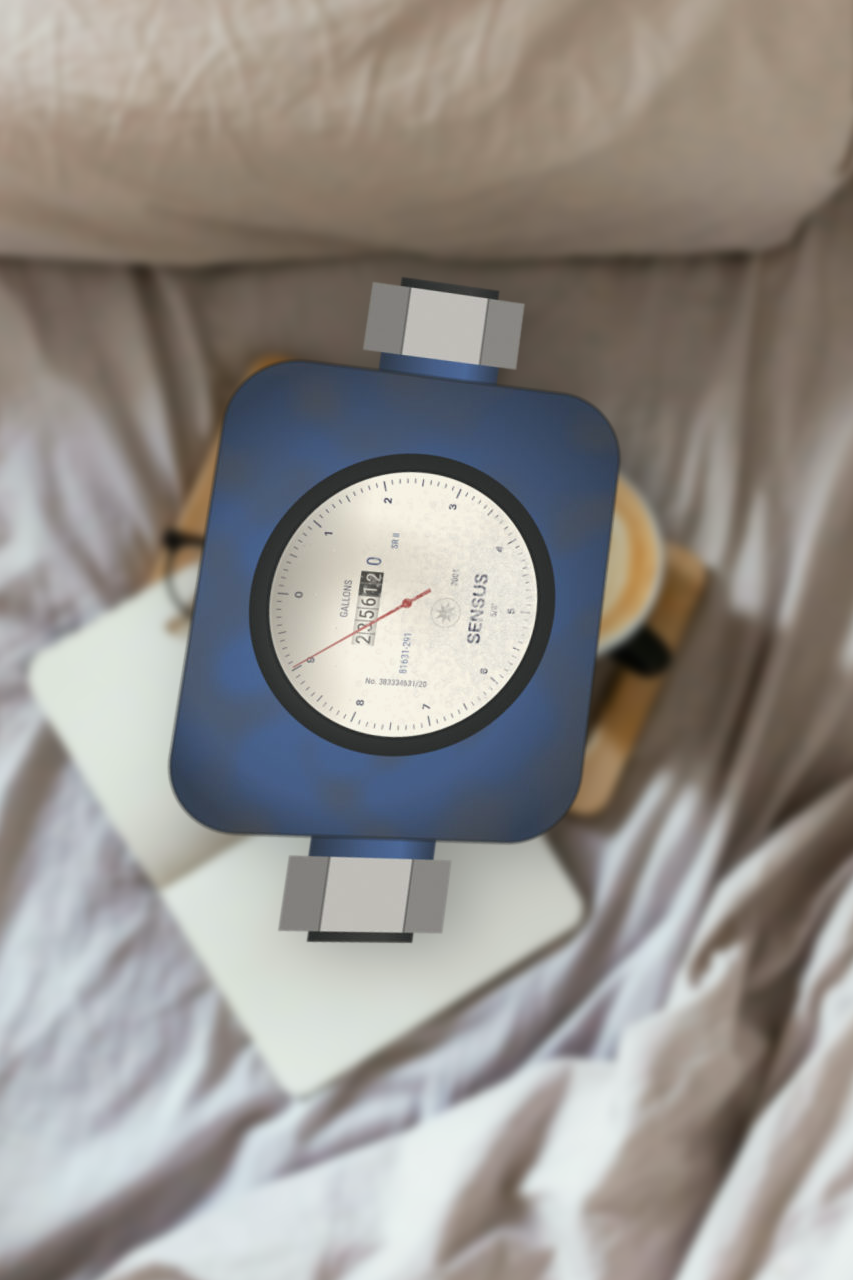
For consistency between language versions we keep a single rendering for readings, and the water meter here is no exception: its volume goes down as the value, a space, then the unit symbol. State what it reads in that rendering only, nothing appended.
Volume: 2356119.0 gal
